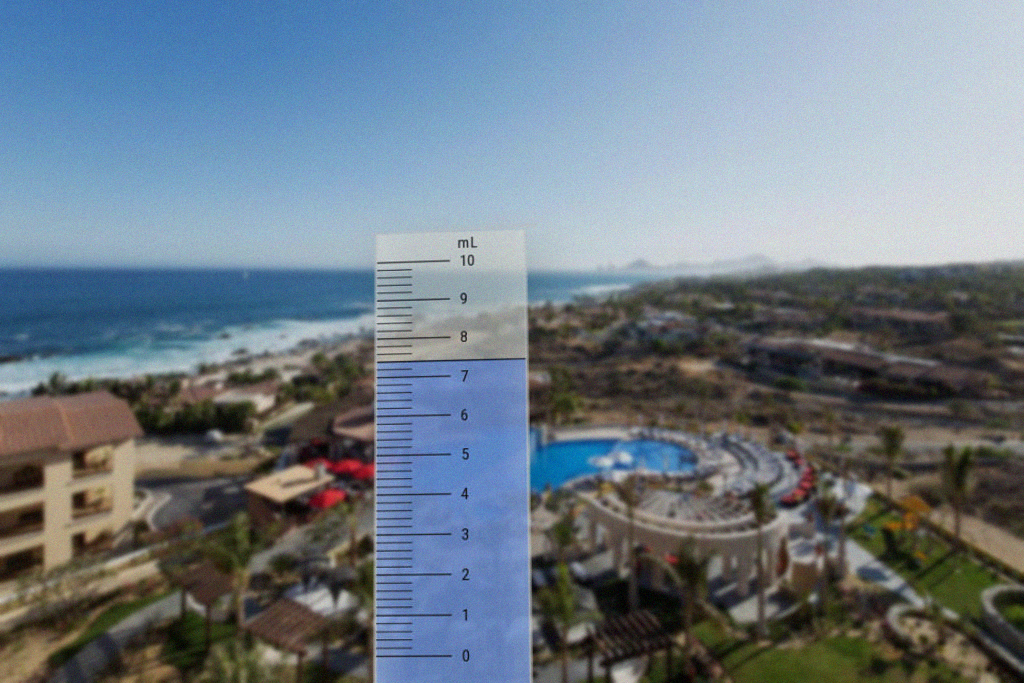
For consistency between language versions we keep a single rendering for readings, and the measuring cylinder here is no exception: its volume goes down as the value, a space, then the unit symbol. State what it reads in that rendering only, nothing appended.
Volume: 7.4 mL
